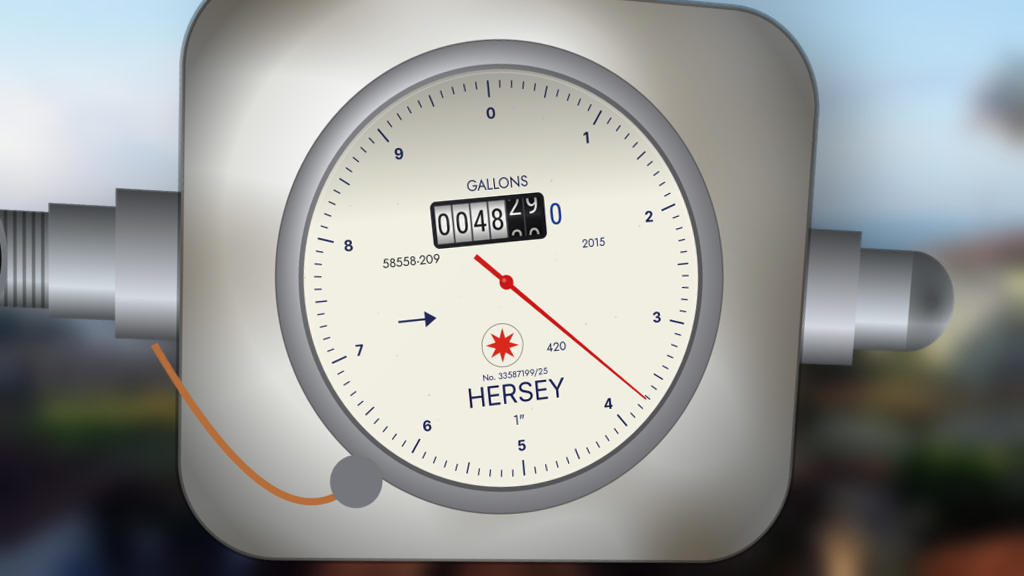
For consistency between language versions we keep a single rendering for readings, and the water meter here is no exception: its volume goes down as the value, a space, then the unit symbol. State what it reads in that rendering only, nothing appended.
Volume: 48293.7 gal
